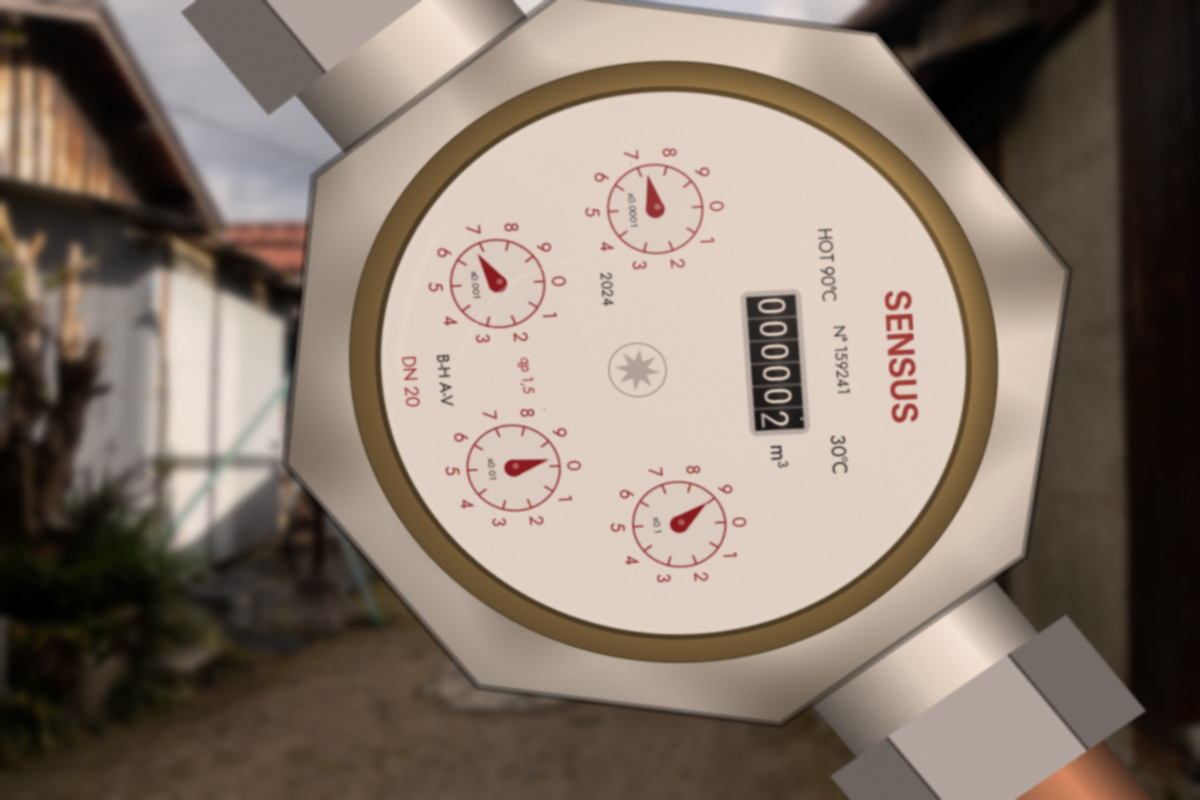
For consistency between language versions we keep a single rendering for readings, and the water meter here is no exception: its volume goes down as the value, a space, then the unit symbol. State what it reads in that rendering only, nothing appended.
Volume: 1.8967 m³
